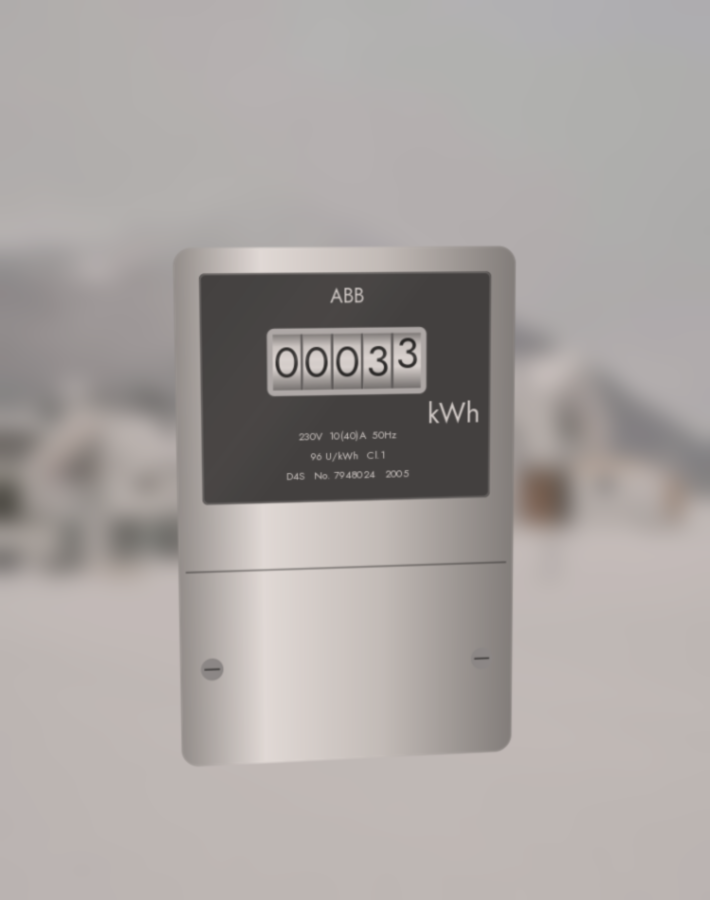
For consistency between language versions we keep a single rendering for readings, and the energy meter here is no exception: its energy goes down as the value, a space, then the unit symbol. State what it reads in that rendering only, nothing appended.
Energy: 33 kWh
